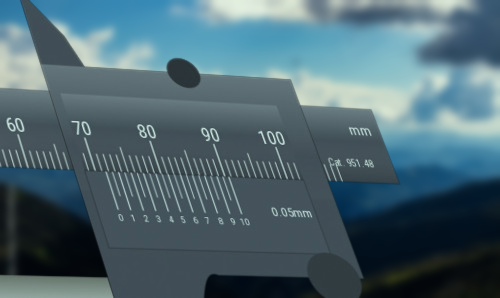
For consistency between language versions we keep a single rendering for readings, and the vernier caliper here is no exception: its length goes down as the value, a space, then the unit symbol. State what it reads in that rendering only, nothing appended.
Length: 71.6 mm
